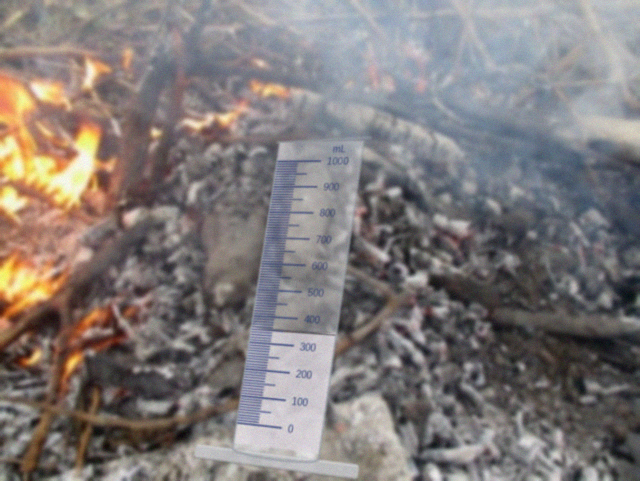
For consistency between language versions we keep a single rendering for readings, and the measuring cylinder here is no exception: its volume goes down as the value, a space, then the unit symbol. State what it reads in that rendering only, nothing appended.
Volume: 350 mL
